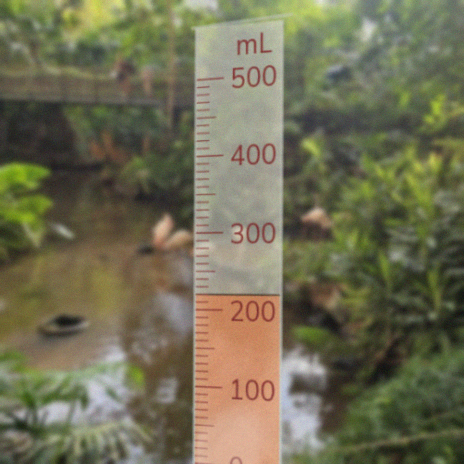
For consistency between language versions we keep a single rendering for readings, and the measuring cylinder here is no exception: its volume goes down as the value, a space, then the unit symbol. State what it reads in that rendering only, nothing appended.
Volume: 220 mL
